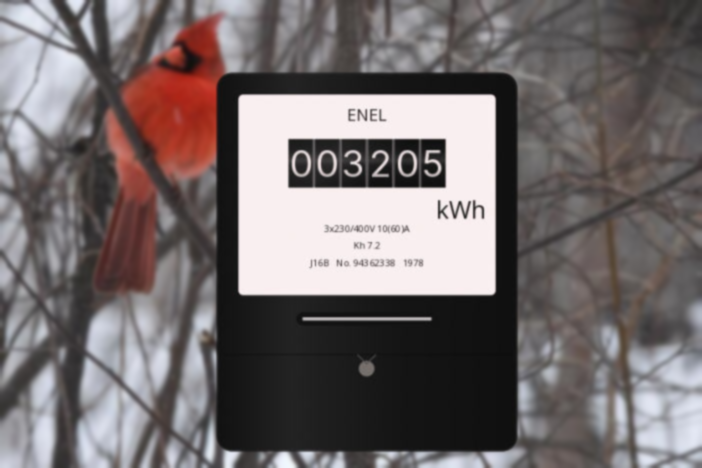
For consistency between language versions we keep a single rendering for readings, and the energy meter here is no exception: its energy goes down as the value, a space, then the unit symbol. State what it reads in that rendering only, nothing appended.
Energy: 3205 kWh
